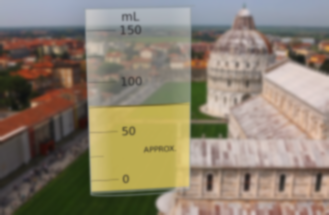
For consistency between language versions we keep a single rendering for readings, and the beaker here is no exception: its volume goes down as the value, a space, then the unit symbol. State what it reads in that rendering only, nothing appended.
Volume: 75 mL
